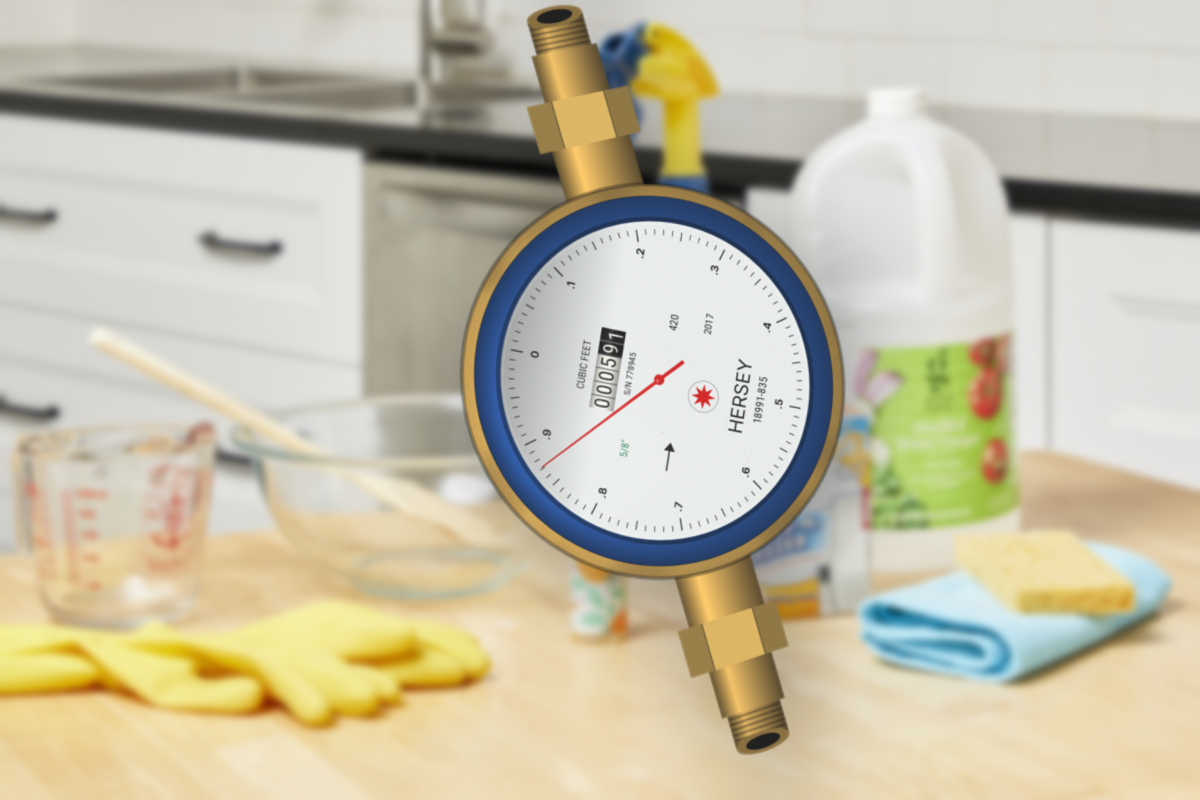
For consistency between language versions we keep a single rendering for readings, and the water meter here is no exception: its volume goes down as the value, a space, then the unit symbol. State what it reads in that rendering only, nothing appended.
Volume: 590.87 ft³
